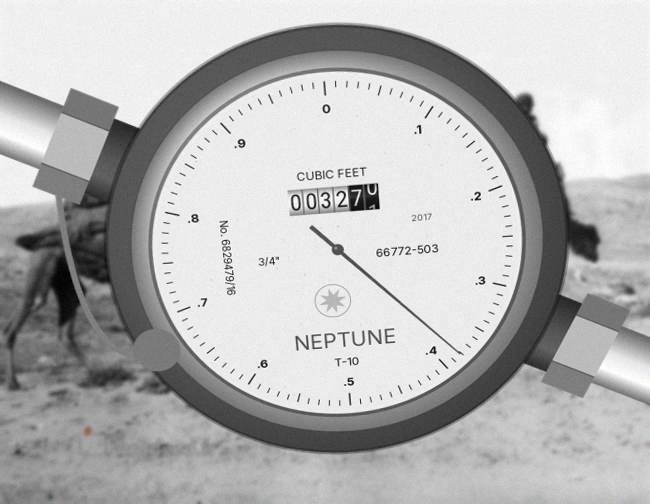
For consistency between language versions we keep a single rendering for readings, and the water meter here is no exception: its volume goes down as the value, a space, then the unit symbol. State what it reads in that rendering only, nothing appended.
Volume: 3270.38 ft³
